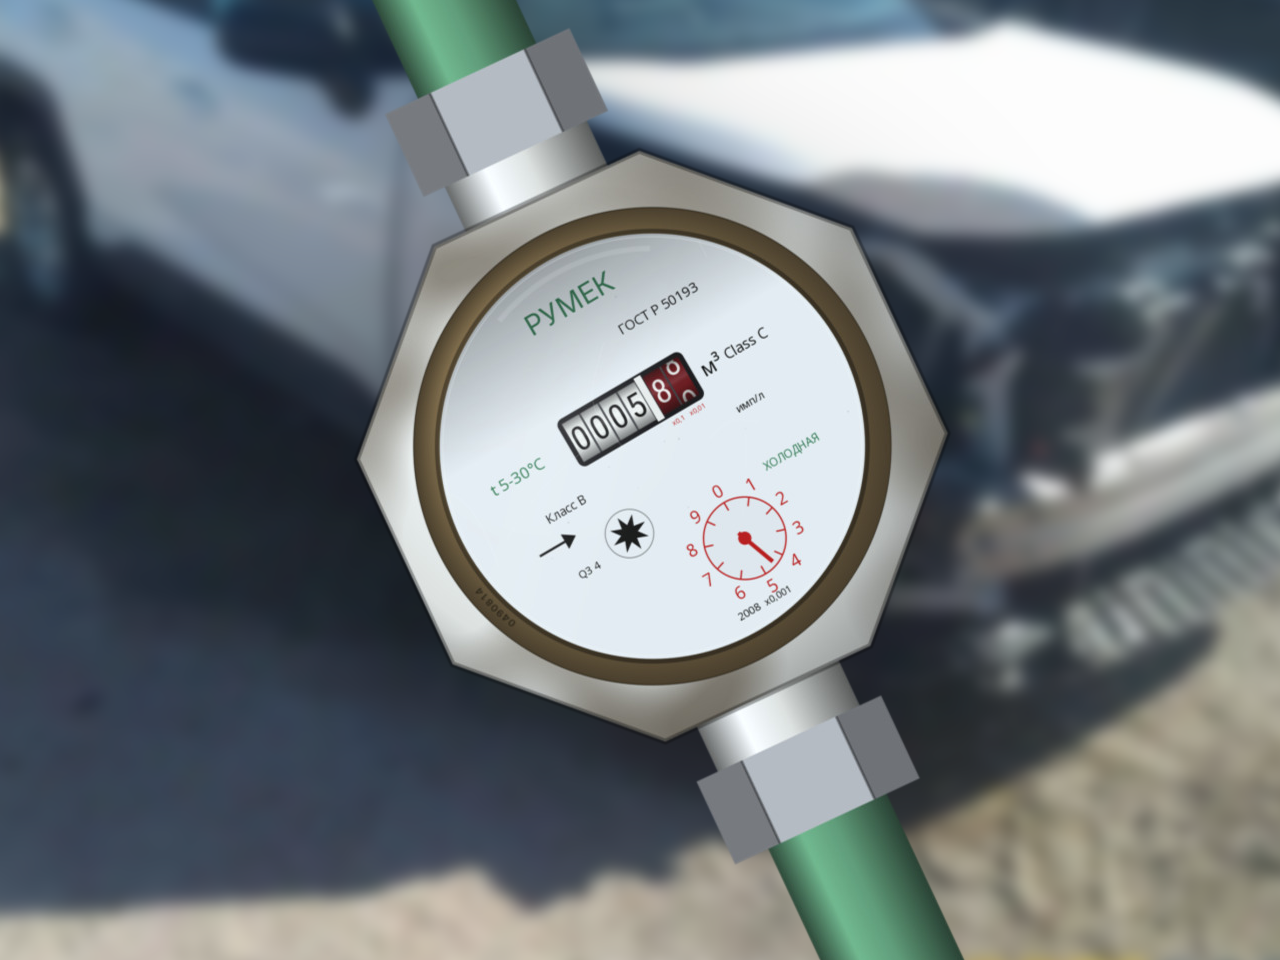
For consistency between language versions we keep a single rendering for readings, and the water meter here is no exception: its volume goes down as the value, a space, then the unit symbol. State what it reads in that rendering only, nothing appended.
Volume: 5.884 m³
